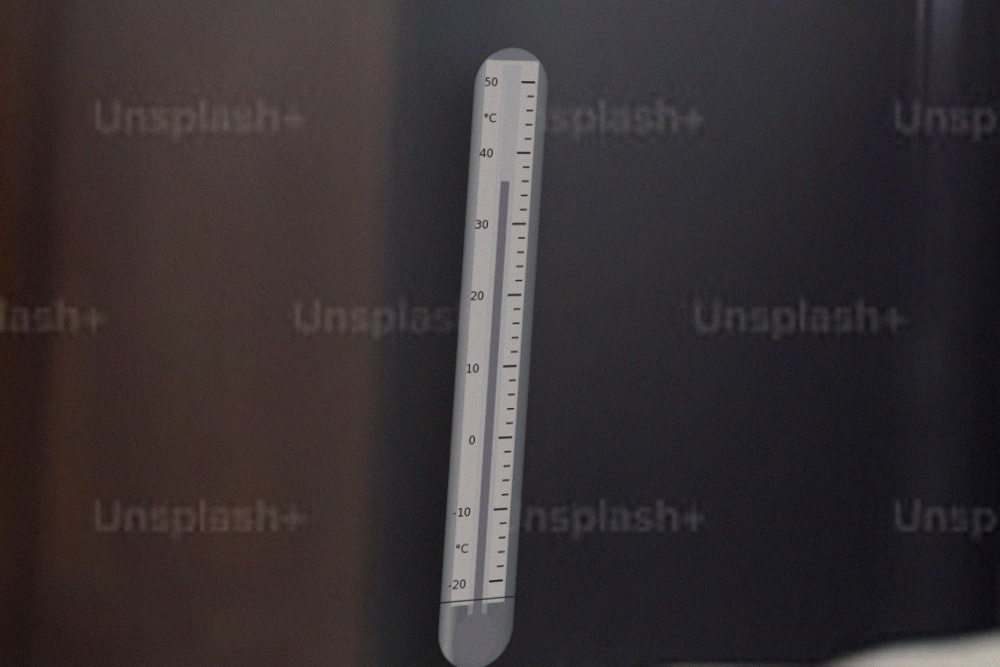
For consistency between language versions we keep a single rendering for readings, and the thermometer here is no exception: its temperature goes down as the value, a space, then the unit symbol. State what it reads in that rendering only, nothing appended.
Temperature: 36 °C
